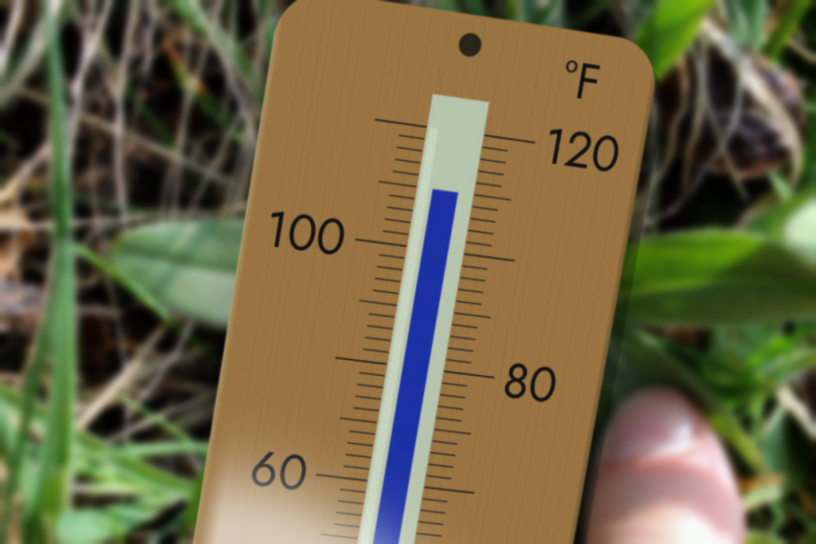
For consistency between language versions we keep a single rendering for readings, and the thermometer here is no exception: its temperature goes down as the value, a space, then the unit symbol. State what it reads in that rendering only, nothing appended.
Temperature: 110 °F
